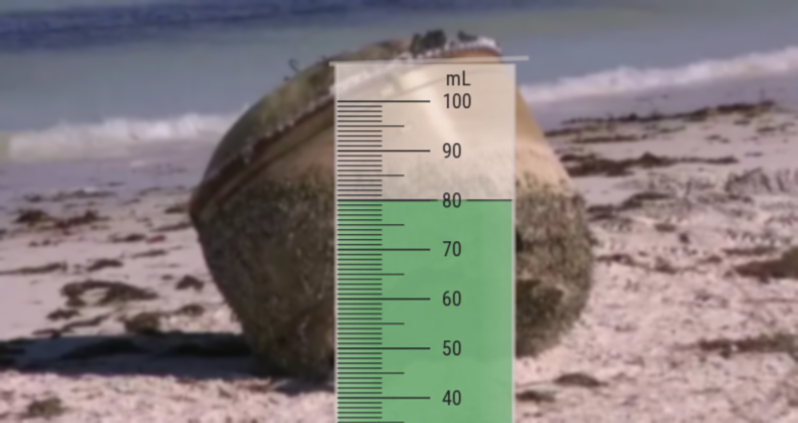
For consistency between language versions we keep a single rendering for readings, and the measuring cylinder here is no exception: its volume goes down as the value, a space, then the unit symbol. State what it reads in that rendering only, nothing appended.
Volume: 80 mL
